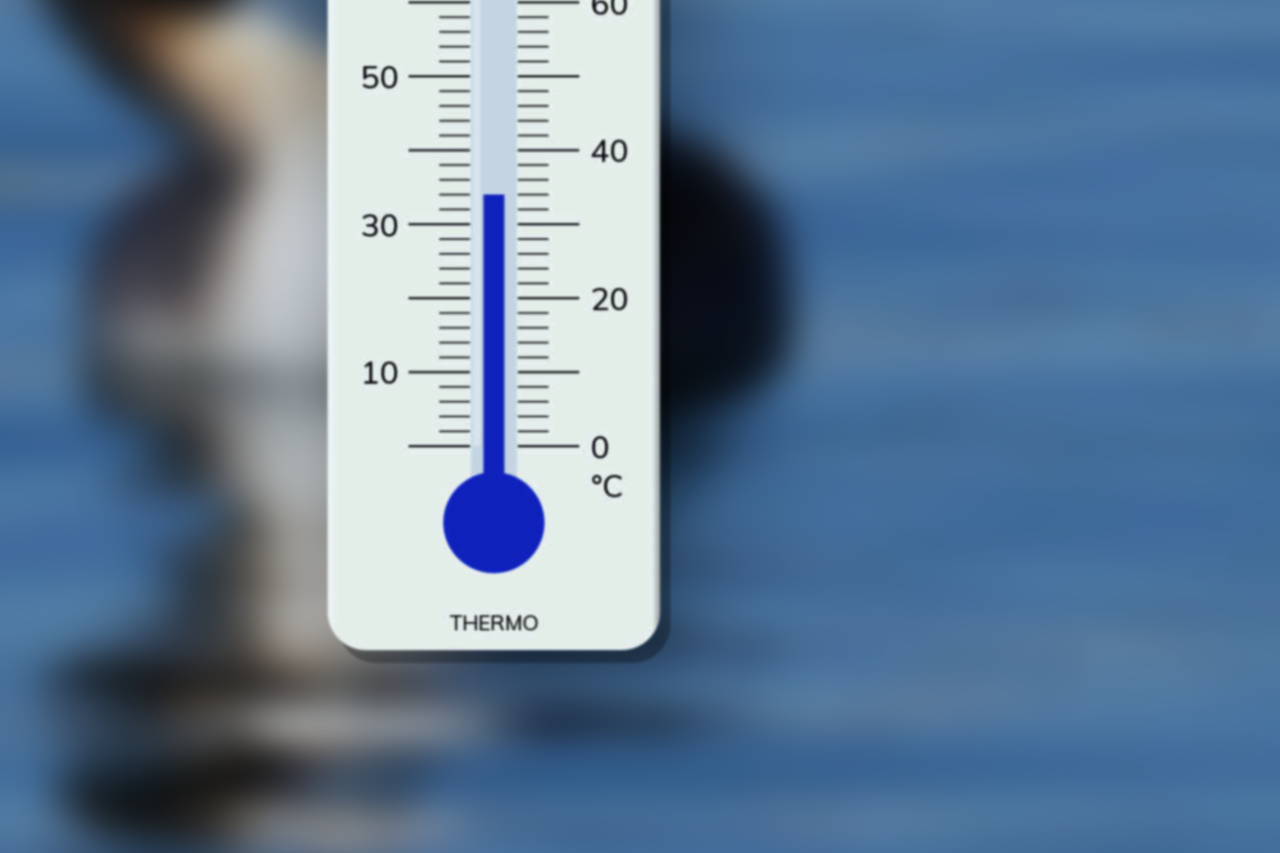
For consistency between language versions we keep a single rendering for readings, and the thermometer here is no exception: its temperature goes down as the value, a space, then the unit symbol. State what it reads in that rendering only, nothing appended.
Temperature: 34 °C
